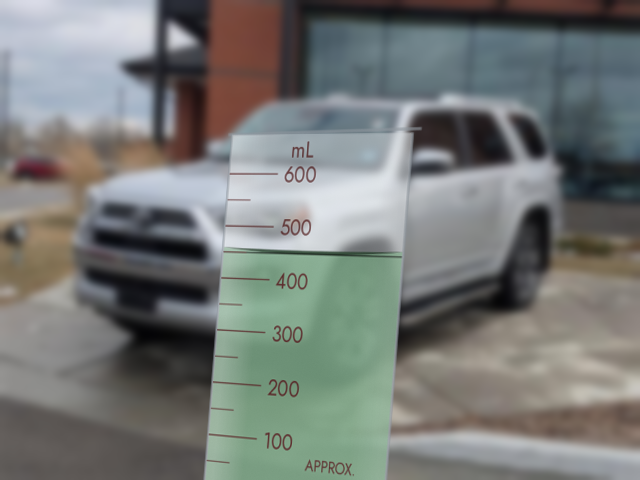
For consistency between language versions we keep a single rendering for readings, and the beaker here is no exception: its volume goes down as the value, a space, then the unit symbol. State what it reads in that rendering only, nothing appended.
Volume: 450 mL
